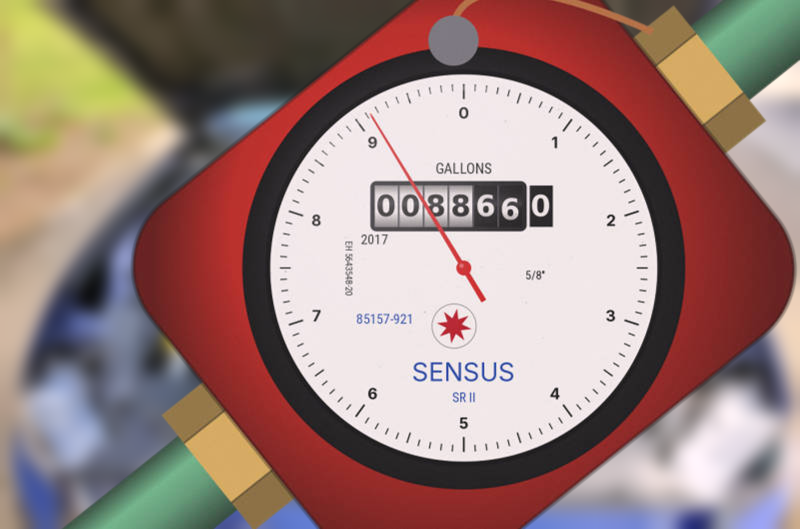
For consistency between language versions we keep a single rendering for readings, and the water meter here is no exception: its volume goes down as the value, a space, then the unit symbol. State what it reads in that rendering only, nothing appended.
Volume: 88659.1 gal
